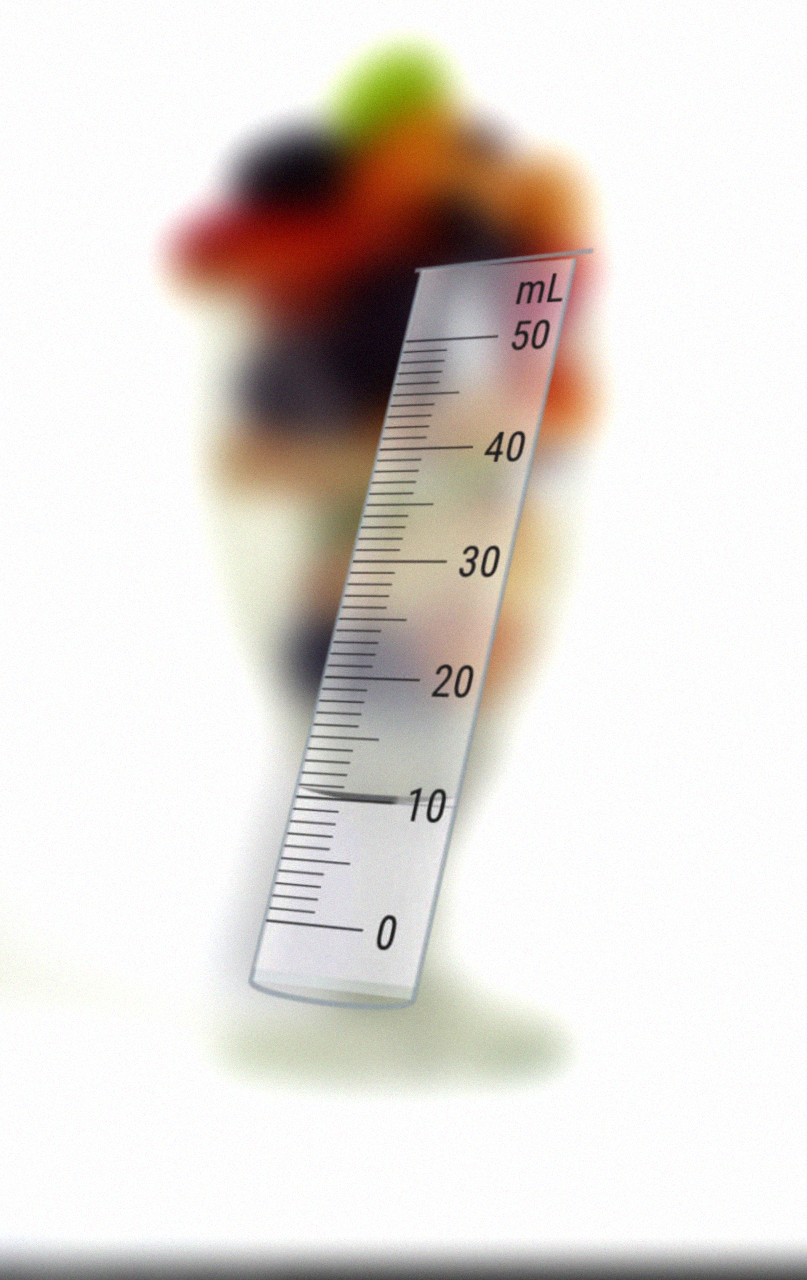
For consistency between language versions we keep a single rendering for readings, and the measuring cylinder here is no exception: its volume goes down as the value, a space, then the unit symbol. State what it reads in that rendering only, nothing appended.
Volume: 10 mL
